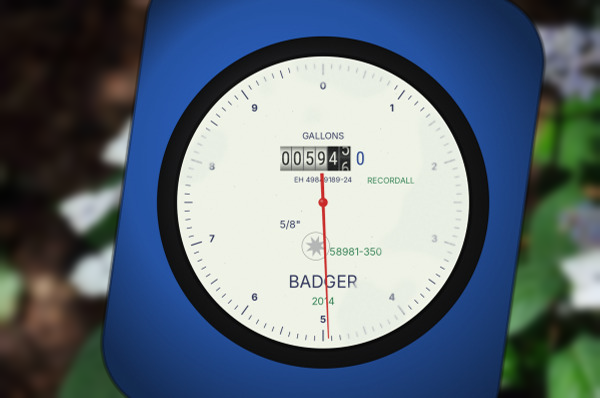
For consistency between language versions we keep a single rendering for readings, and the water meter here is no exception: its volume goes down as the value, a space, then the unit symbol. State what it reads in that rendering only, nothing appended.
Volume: 59454.9 gal
